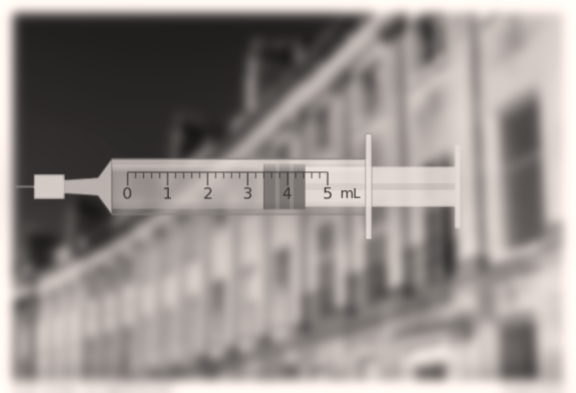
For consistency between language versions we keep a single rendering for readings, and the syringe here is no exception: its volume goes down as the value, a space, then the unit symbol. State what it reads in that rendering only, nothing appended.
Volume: 3.4 mL
